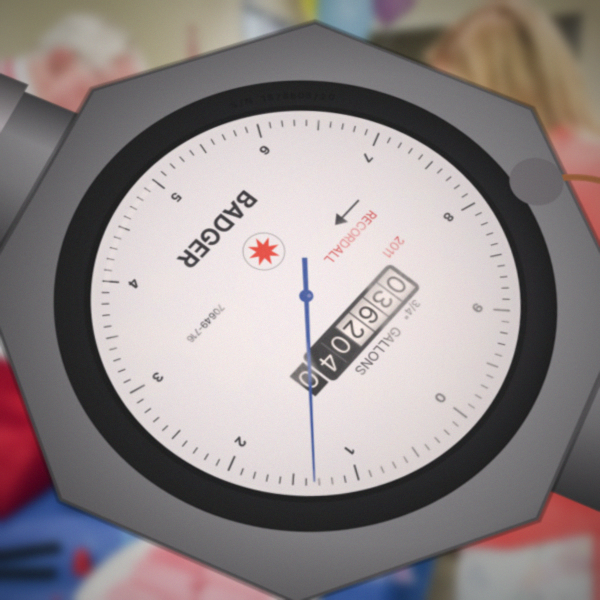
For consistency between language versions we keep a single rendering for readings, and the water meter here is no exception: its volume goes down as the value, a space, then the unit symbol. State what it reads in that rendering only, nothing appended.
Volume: 362041.3 gal
